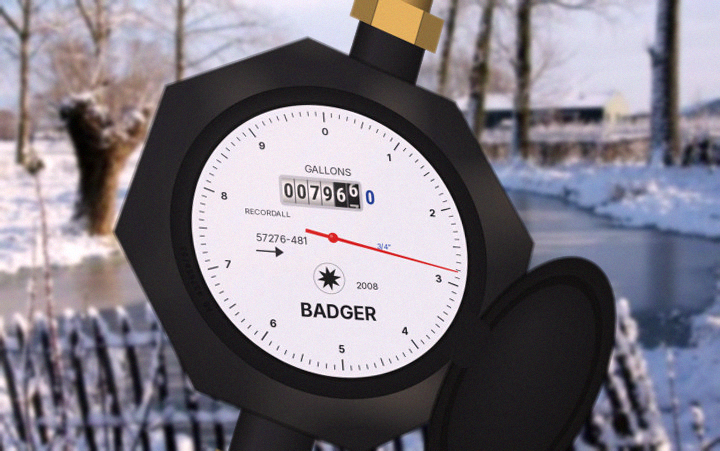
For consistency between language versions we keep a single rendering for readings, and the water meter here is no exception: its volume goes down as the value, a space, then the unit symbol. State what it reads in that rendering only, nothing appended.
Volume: 79662.8 gal
